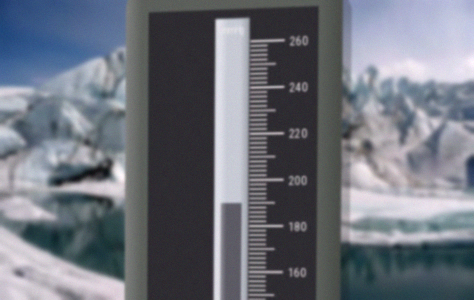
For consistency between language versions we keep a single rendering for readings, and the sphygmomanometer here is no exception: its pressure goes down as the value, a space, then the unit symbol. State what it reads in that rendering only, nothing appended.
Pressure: 190 mmHg
